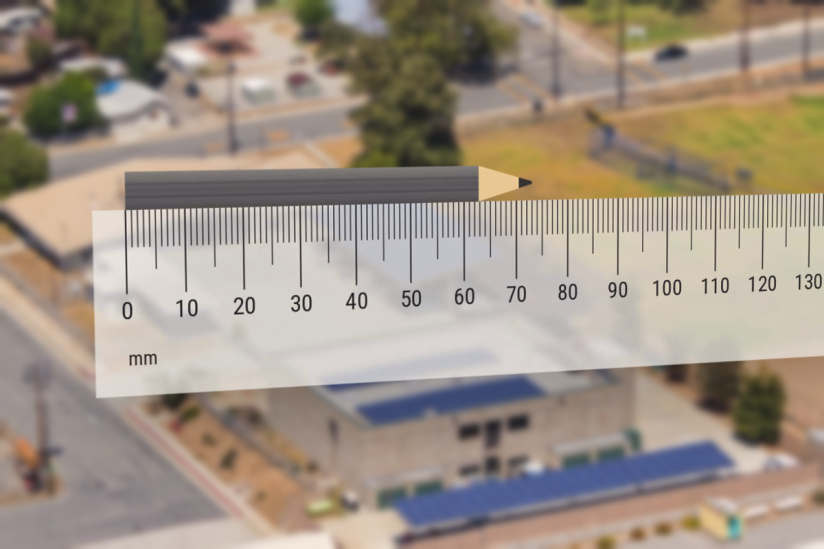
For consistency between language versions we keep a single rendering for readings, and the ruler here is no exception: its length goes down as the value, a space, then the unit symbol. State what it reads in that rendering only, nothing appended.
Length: 73 mm
